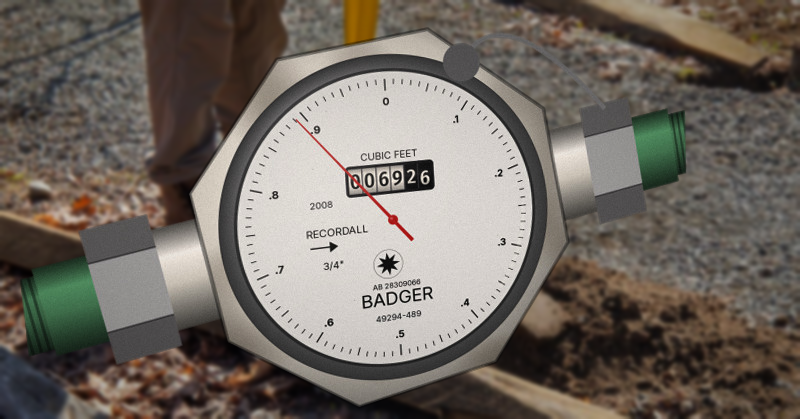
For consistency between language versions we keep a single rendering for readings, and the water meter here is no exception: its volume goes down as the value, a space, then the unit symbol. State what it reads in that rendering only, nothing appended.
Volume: 6925.89 ft³
